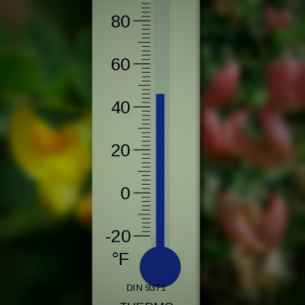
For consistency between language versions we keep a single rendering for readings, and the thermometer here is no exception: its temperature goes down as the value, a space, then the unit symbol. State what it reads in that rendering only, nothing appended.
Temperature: 46 °F
